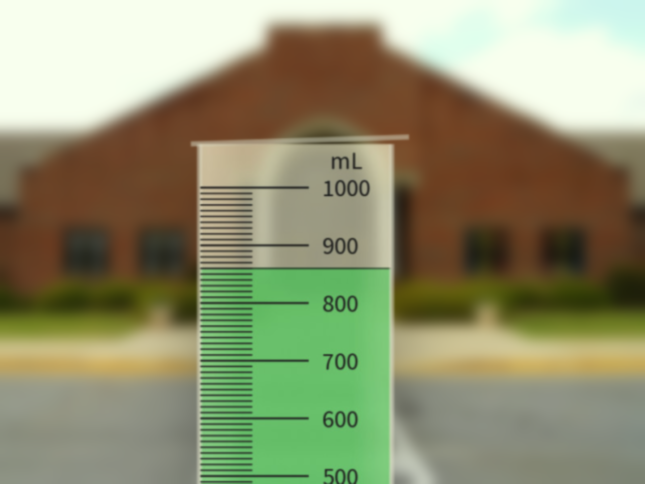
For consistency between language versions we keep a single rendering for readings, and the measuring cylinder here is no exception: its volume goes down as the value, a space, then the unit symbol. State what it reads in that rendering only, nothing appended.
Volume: 860 mL
